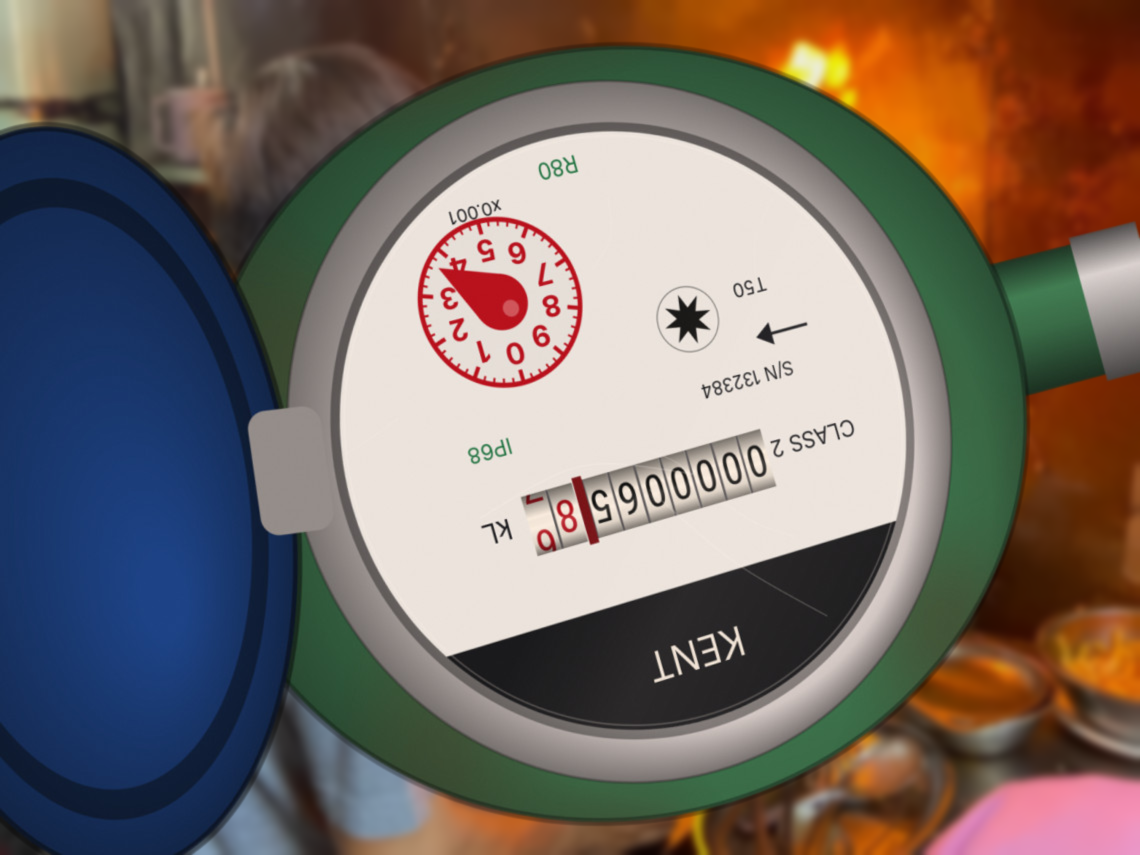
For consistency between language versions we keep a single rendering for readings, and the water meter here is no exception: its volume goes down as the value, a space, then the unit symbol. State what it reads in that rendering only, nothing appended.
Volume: 65.863 kL
